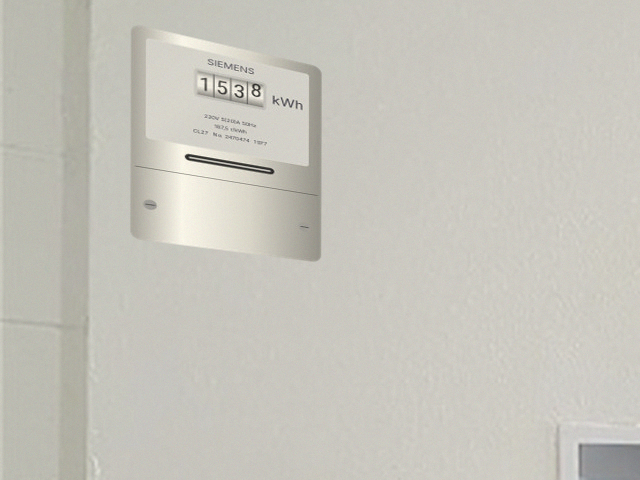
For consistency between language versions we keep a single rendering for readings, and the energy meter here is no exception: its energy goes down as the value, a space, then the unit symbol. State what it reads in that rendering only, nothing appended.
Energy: 1538 kWh
